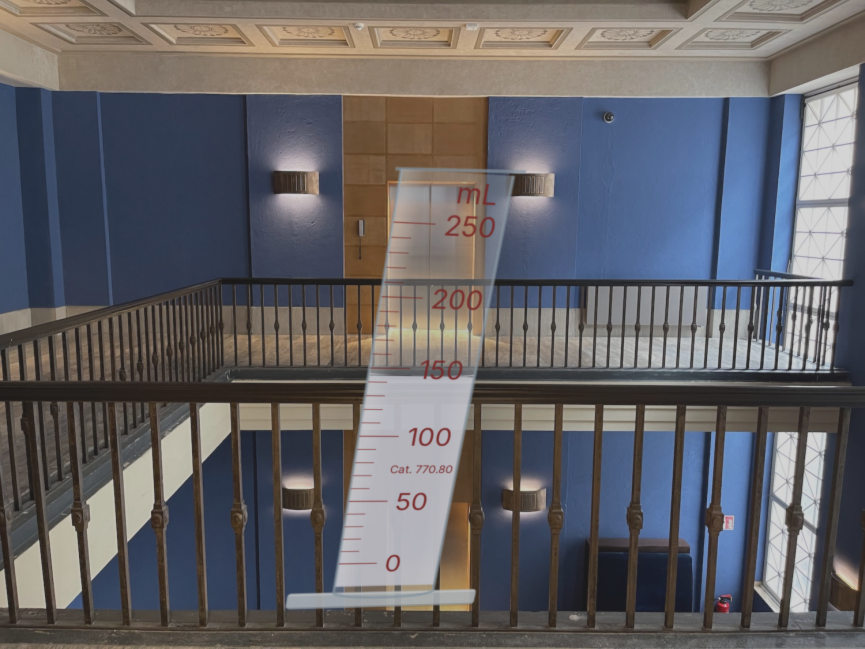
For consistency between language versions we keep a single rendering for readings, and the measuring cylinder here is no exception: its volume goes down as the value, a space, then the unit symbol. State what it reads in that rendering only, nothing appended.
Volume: 145 mL
